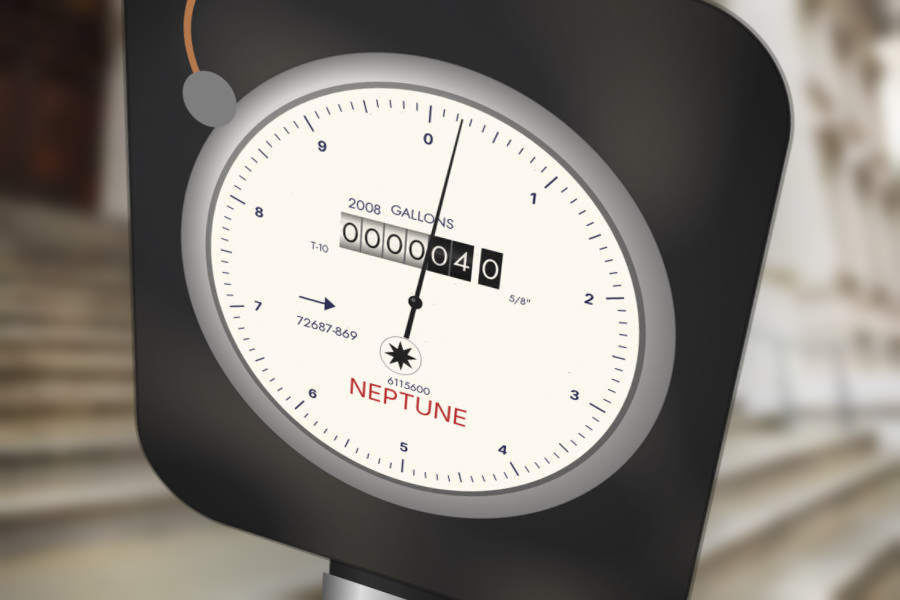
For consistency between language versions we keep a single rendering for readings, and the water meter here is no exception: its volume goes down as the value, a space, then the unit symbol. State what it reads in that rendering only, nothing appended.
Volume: 40.2 gal
